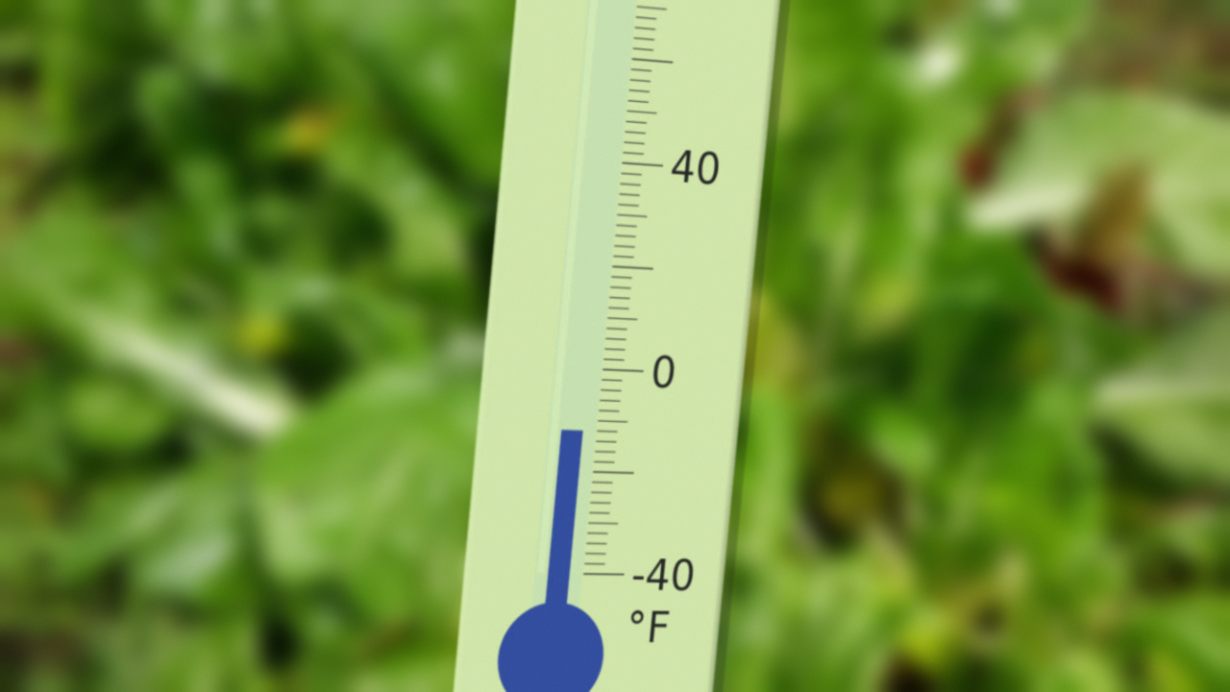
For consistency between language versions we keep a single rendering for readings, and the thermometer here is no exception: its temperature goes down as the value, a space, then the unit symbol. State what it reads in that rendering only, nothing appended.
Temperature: -12 °F
